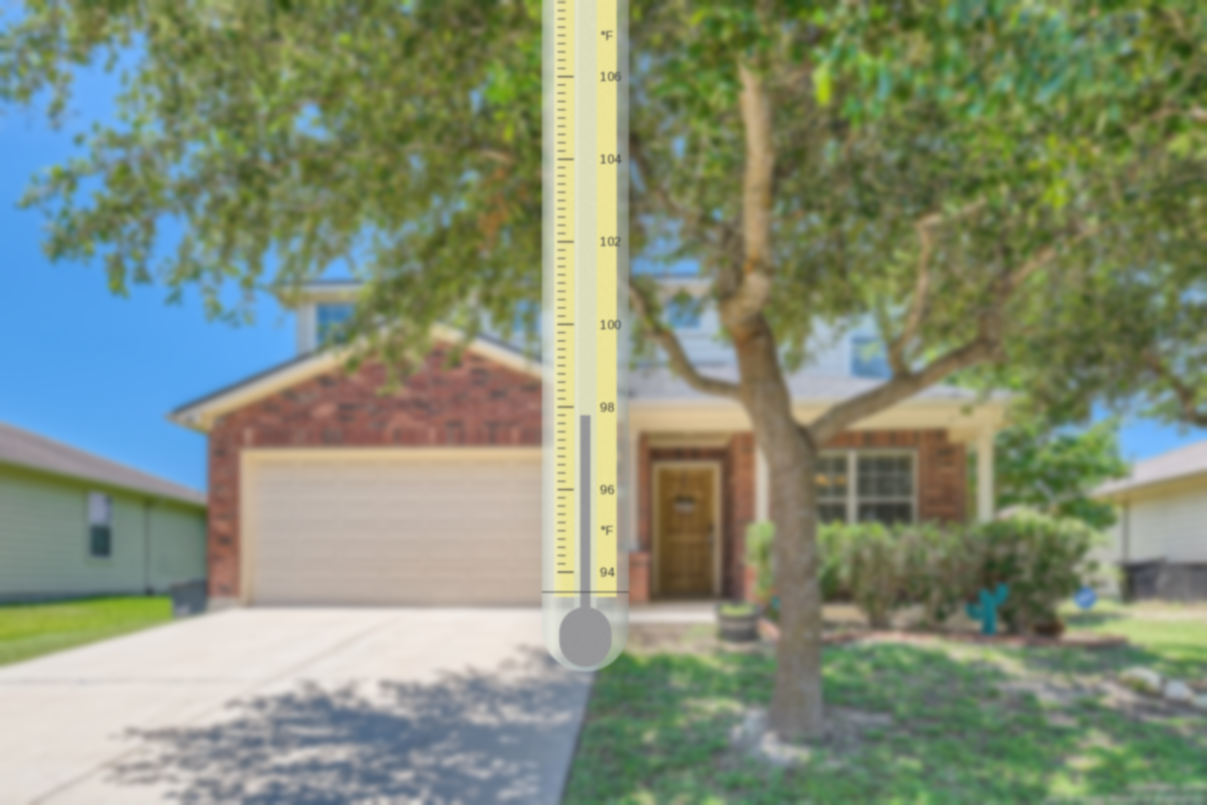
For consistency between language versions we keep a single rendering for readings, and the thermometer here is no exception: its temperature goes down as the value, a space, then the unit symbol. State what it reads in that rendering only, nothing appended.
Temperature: 97.8 °F
